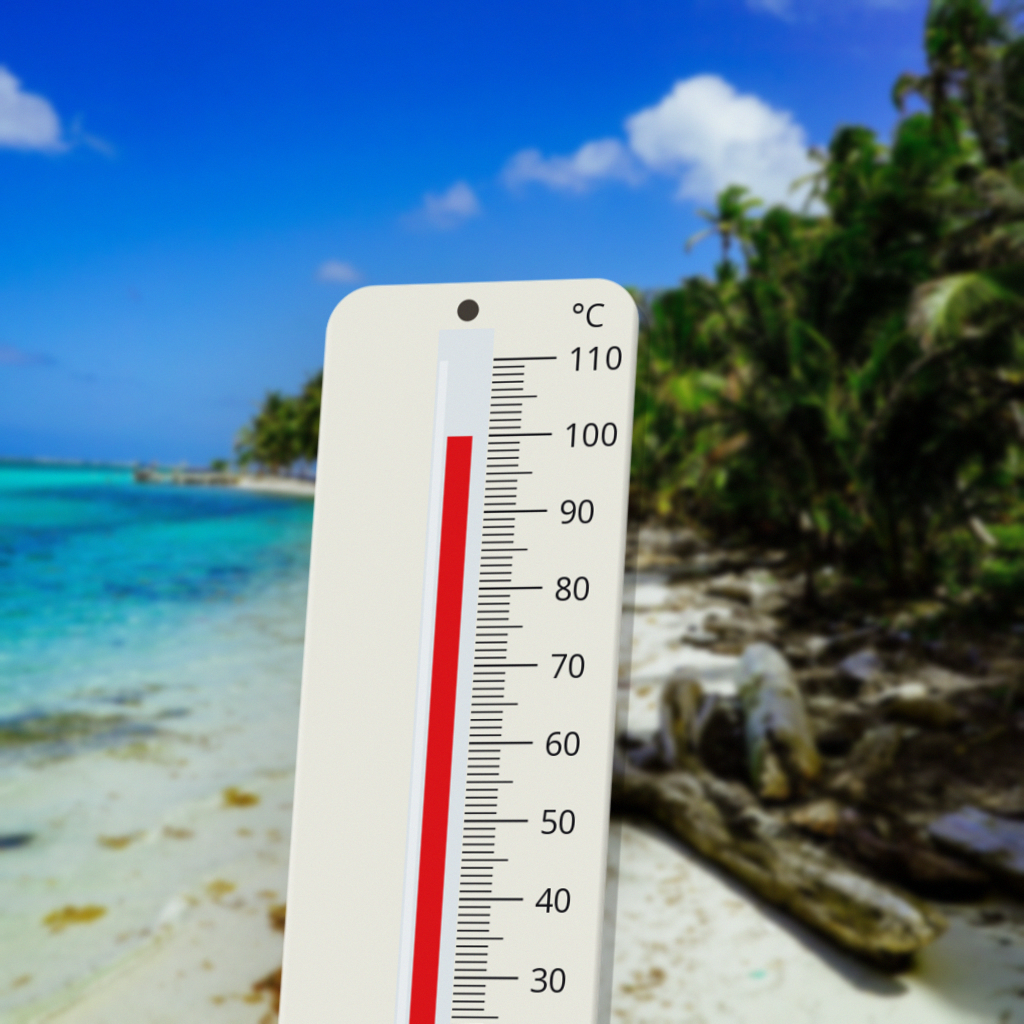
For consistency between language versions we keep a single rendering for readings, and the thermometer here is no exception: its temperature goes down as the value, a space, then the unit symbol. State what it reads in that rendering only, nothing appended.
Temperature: 100 °C
